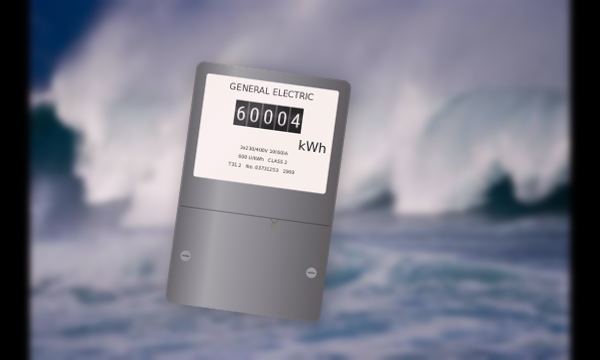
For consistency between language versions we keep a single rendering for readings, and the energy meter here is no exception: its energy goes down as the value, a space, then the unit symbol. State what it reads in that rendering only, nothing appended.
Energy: 60004 kWh
